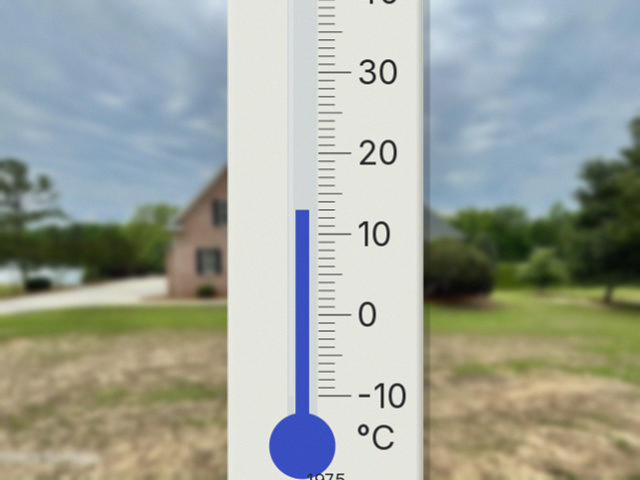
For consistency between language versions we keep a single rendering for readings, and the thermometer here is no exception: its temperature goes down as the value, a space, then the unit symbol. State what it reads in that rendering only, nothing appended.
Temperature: 13 °C
